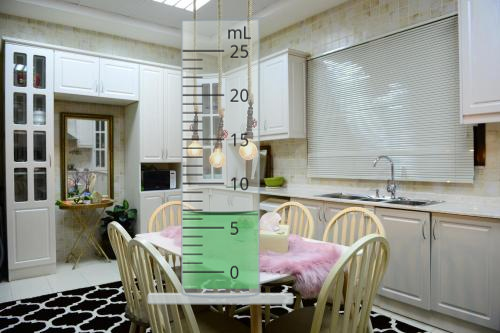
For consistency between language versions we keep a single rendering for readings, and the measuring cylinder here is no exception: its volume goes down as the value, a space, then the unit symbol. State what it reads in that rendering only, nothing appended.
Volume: 6.5 mL
